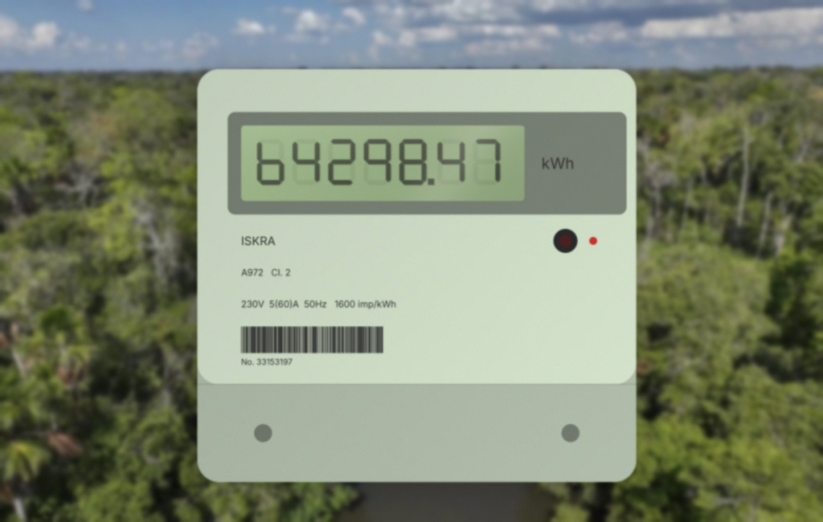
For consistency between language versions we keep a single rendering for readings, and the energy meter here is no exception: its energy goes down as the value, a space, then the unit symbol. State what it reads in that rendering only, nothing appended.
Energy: 64298.47 kWh
